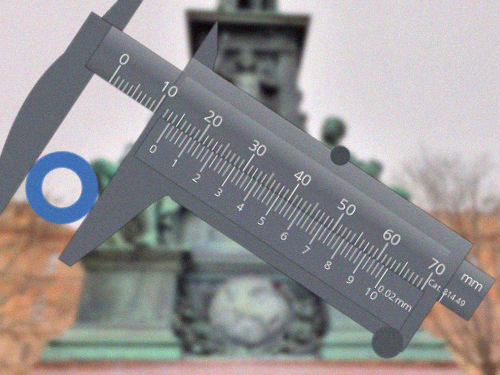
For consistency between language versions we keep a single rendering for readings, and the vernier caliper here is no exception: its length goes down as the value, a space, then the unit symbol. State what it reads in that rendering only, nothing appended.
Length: 13.6 mm
